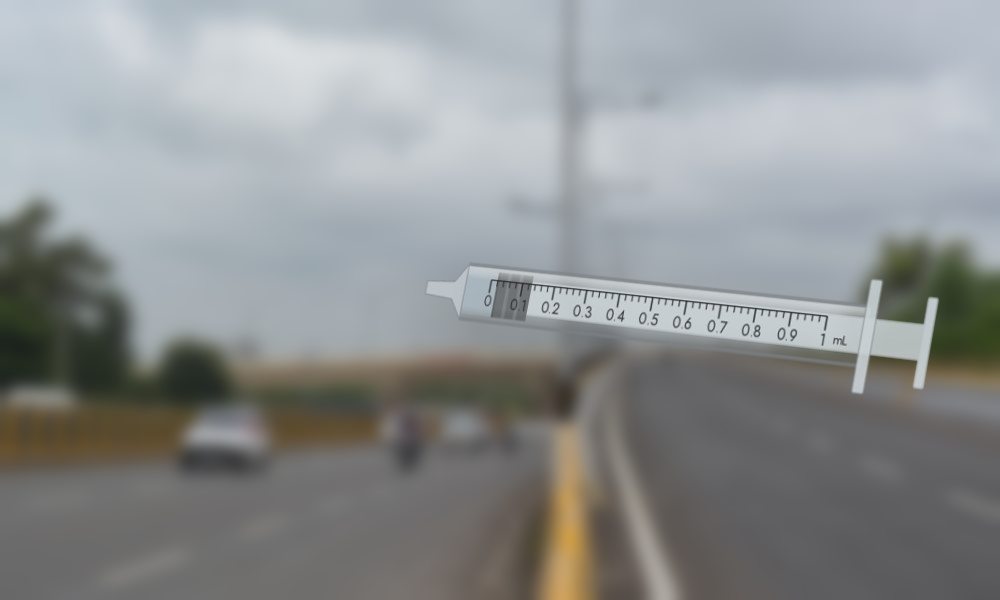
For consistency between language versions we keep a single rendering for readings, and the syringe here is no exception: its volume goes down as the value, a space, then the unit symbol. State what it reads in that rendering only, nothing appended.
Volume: 0.02 mL
